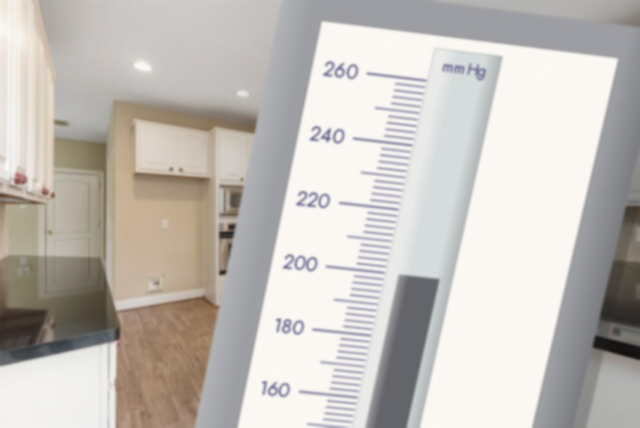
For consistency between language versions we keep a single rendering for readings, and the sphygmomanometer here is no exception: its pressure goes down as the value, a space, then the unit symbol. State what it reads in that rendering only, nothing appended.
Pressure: 200 mmHg
